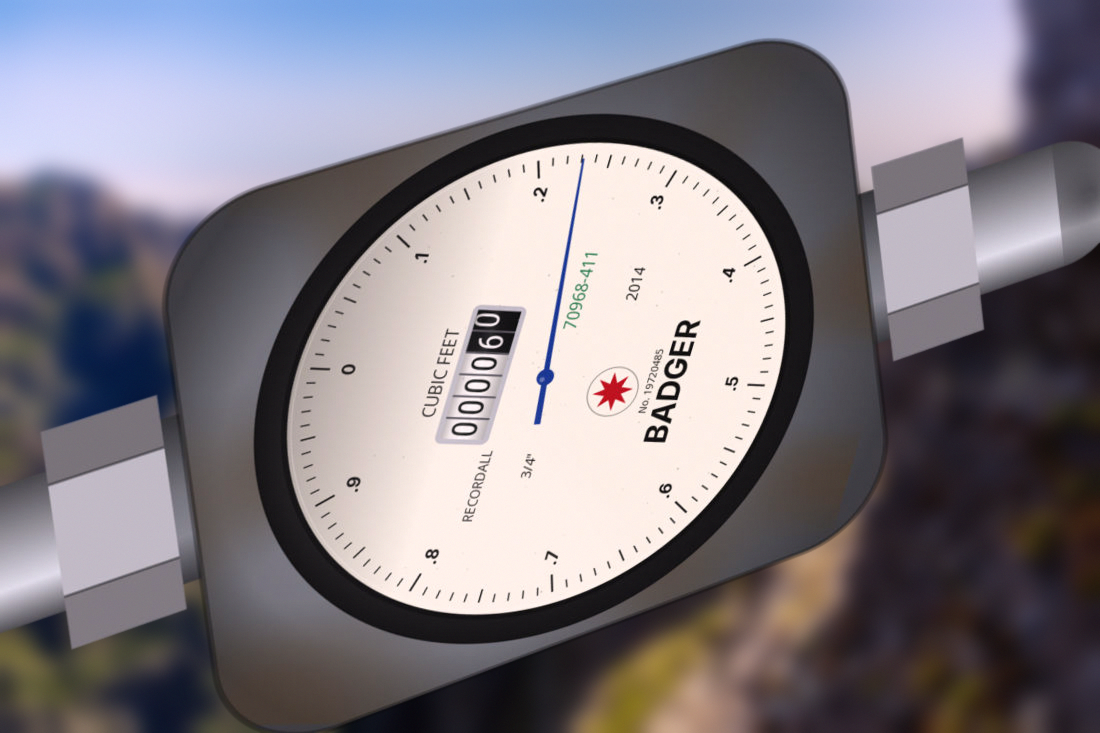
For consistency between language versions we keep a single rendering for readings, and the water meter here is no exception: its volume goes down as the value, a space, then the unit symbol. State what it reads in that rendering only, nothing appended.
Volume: 60.23 ft³
